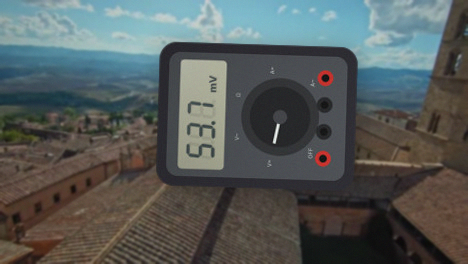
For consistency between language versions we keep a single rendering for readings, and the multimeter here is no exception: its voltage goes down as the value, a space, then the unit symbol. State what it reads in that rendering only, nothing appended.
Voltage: 53.7 mV
